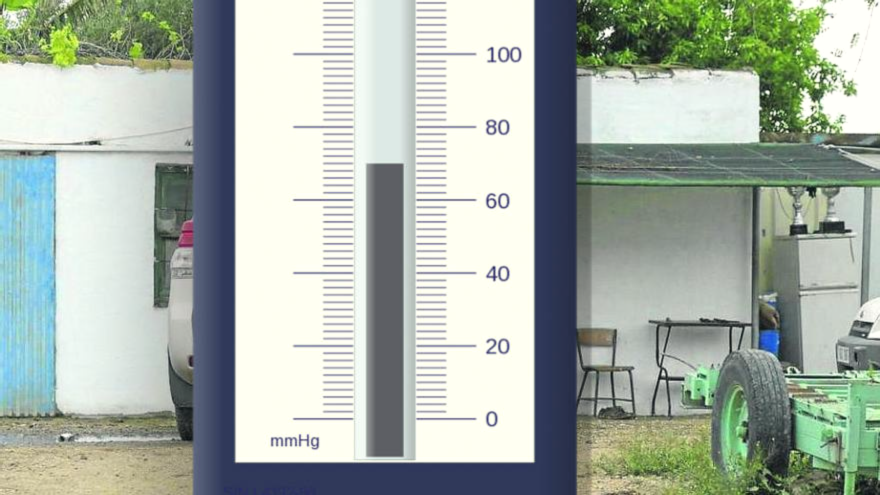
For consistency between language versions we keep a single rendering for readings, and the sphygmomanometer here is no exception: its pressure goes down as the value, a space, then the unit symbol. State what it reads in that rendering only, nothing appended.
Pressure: 70 mmHg
